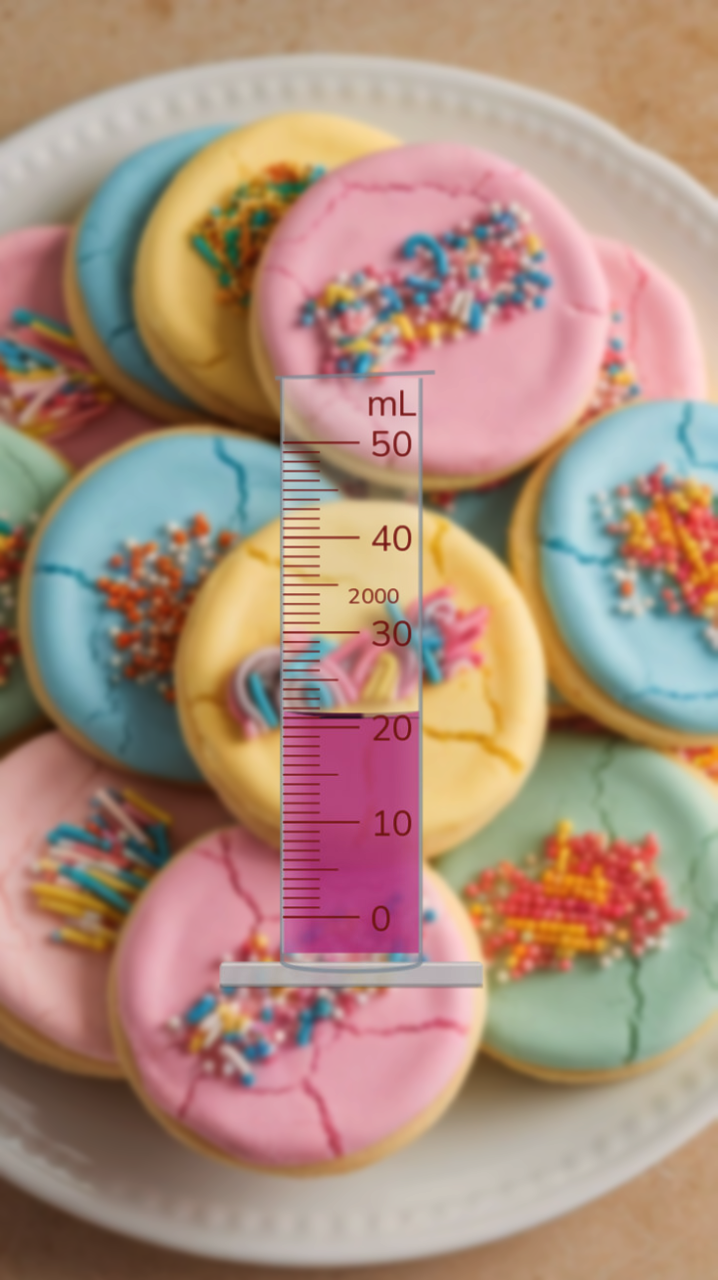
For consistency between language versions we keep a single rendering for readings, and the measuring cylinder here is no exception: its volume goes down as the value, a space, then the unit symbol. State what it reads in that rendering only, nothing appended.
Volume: 21 mL
